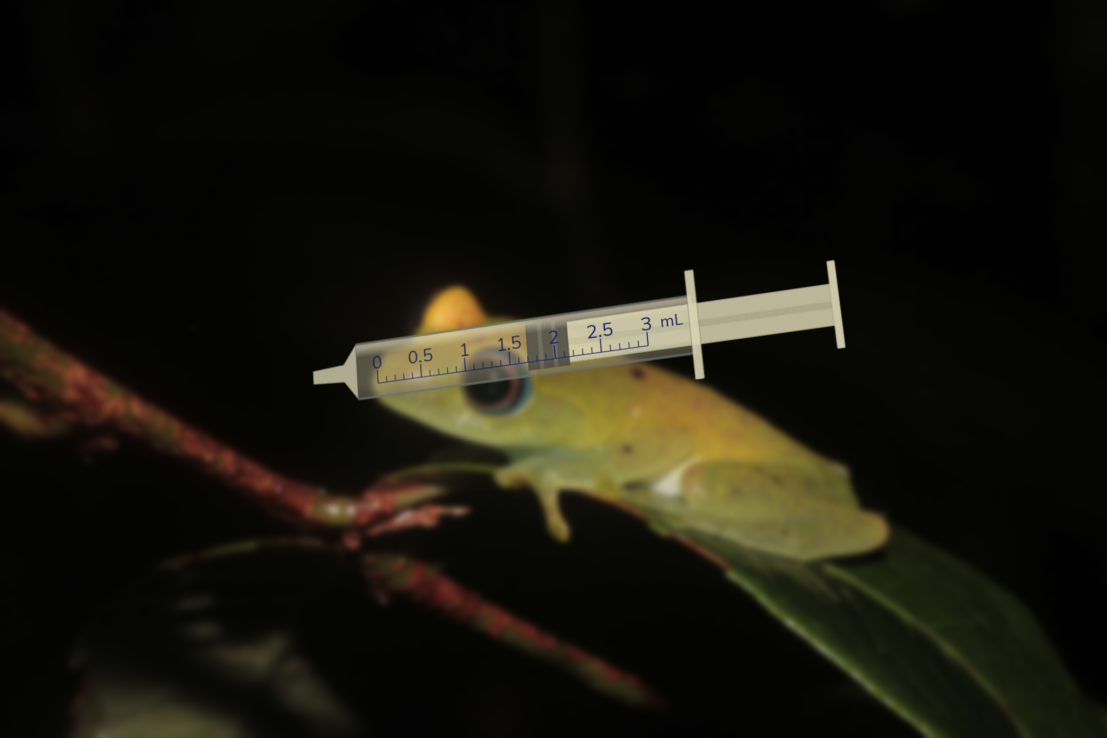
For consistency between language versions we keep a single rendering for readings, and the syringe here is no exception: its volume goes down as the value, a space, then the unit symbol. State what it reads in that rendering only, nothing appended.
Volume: 1.7 mL
